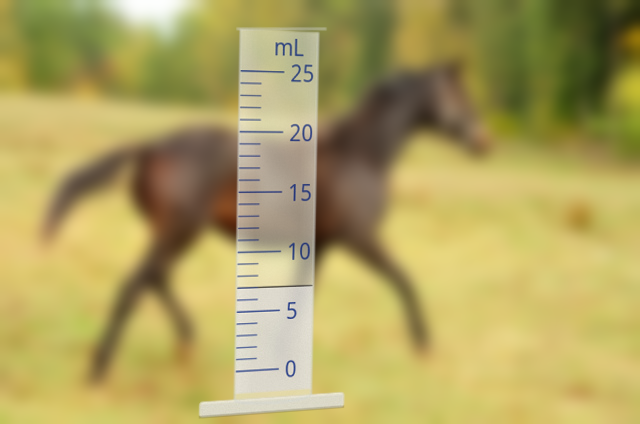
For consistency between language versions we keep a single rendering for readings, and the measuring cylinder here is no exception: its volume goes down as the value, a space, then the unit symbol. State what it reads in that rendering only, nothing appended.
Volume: 7 mL
